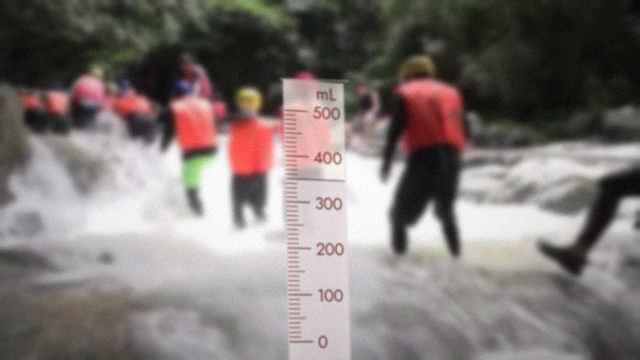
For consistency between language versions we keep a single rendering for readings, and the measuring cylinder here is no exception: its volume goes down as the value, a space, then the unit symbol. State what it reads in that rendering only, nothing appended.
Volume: 350 mL
